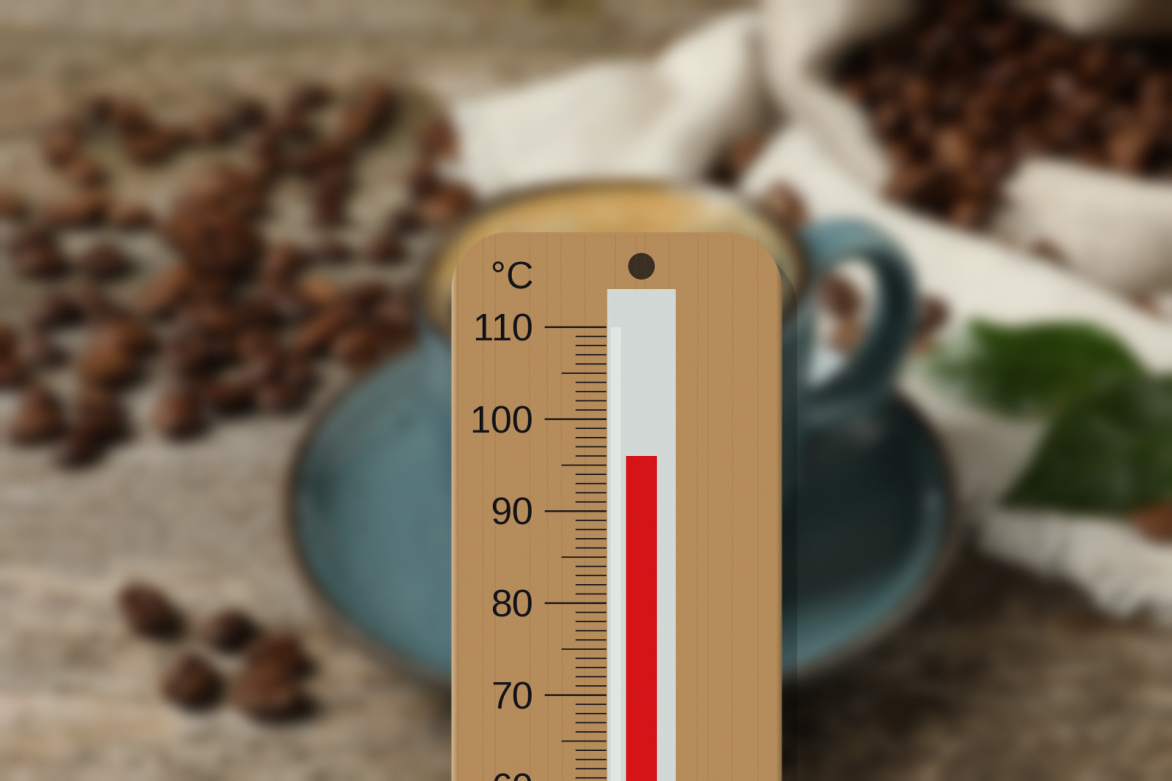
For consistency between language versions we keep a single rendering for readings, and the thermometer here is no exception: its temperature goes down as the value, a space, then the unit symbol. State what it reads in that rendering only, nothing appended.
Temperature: 96 °C
